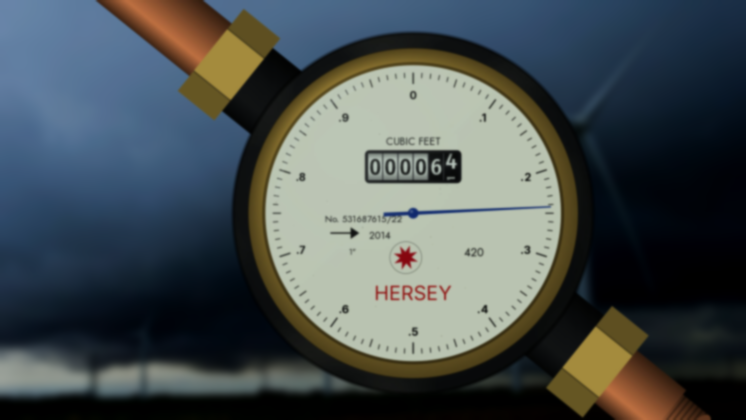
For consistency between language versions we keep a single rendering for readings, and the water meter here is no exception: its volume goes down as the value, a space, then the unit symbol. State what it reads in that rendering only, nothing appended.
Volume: 64.24 ft³
